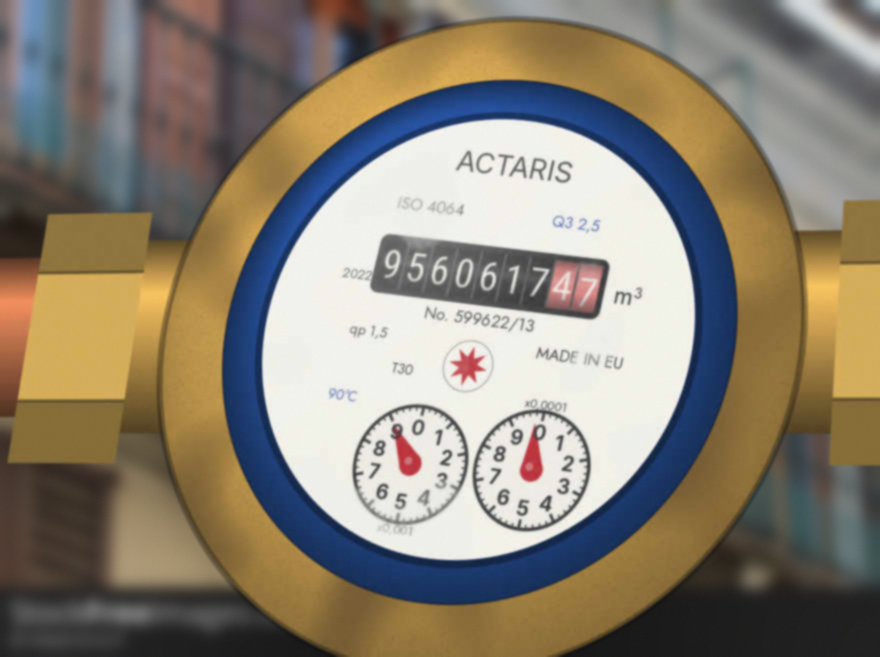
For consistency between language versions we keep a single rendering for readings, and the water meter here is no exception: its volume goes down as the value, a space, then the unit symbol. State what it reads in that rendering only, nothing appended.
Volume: 9560617.4689 m³
